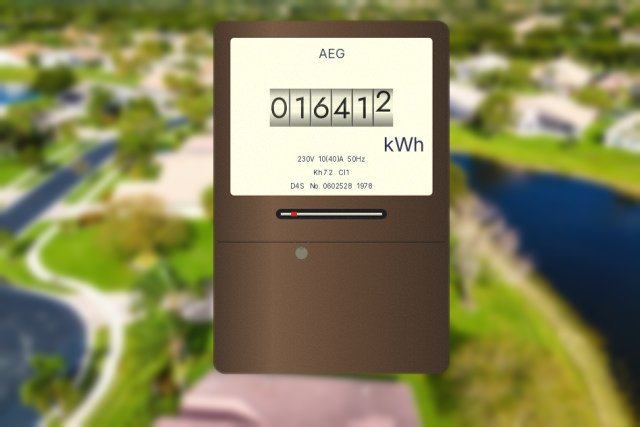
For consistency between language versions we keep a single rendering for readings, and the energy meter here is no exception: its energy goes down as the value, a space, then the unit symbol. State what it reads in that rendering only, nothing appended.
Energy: 16412 kWh
